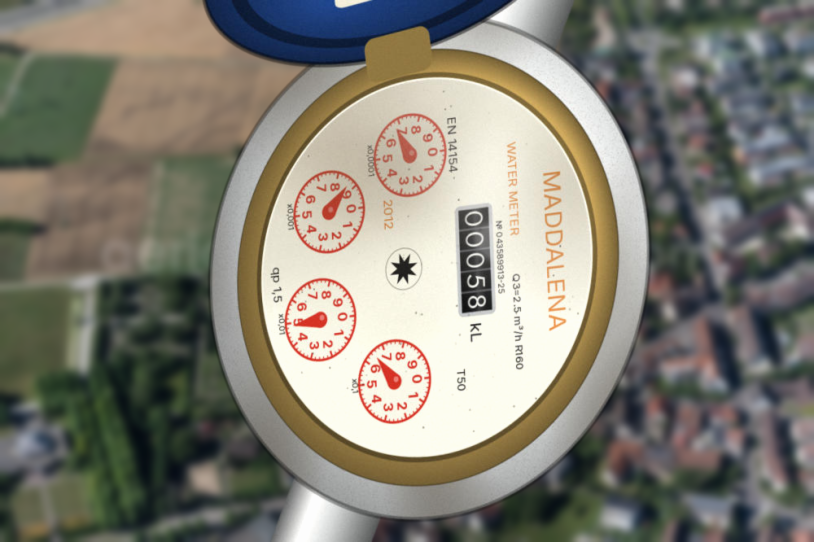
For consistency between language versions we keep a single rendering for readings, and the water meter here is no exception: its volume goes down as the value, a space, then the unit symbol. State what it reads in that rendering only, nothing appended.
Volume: 58.6486 kL
